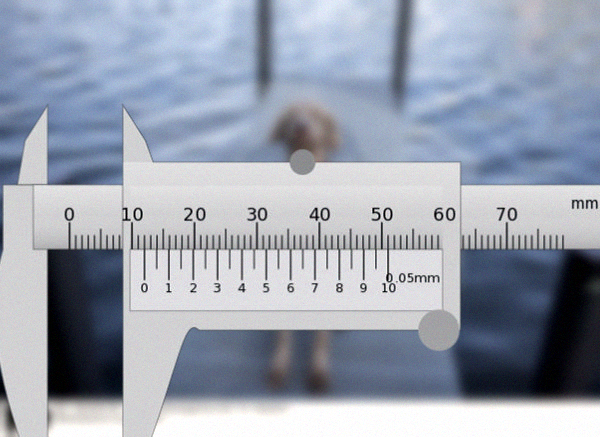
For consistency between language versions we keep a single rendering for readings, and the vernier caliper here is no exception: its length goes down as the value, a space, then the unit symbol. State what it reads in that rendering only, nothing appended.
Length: 12.0 mm
